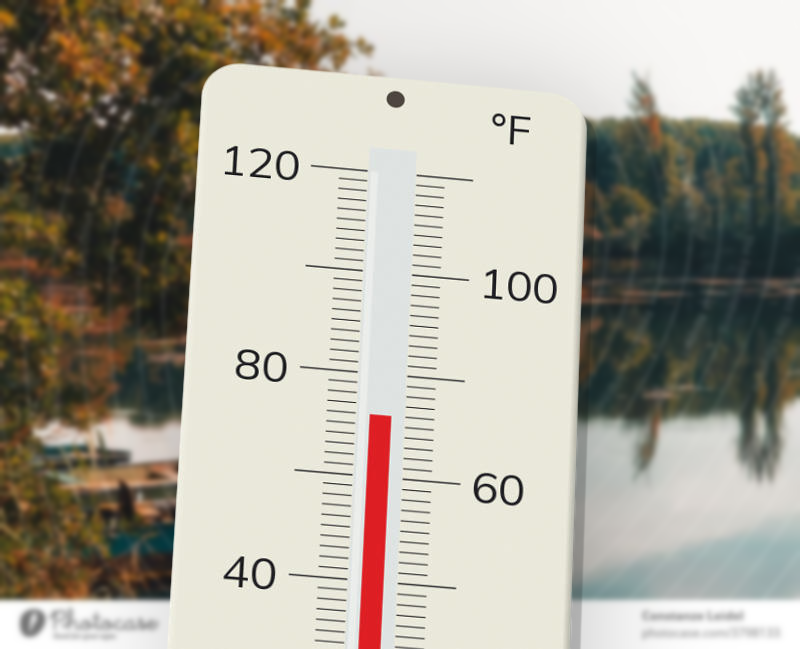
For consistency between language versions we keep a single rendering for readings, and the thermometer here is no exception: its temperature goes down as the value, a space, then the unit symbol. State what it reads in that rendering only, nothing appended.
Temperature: 72 °F
